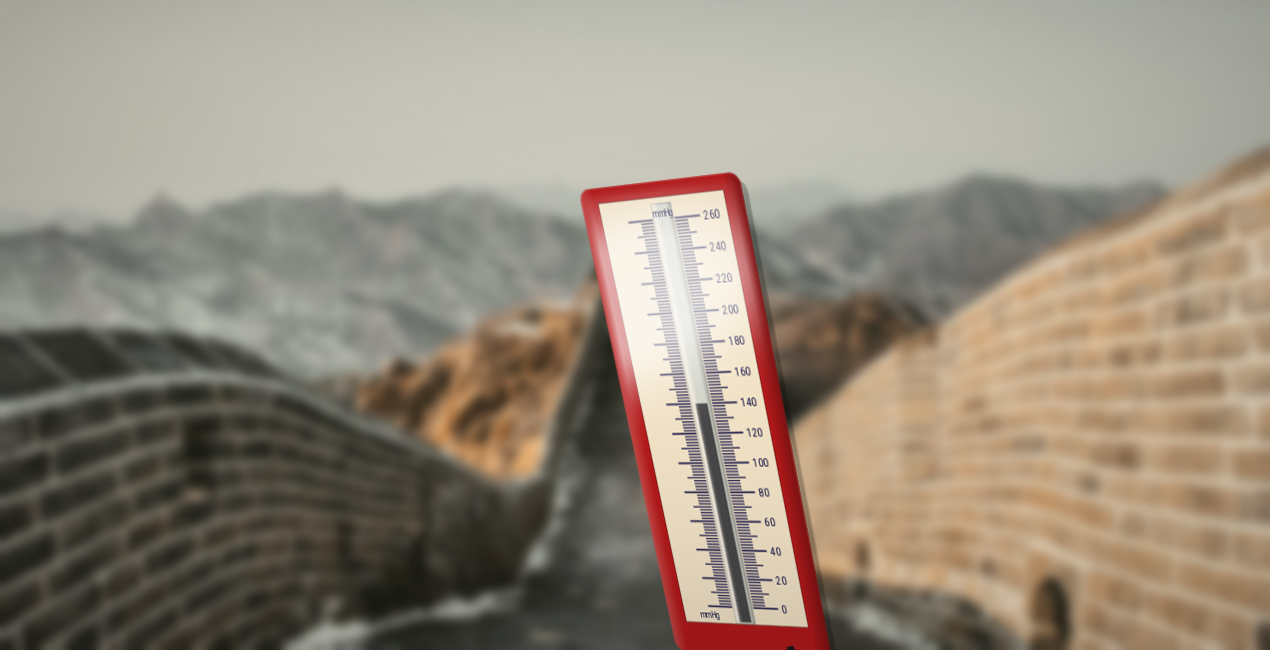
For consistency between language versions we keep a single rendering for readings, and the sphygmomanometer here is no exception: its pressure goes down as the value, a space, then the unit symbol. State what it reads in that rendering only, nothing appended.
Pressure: 140 mmHg
